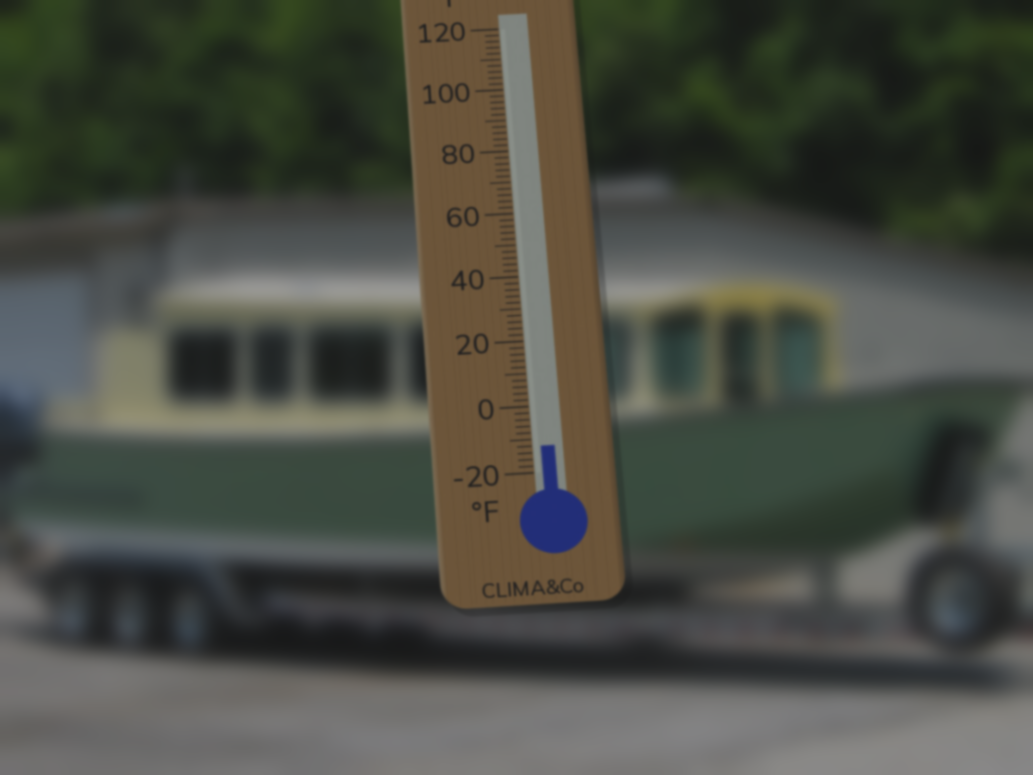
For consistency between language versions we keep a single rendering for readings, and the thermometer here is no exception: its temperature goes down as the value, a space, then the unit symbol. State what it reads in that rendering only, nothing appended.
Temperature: -12 °F
